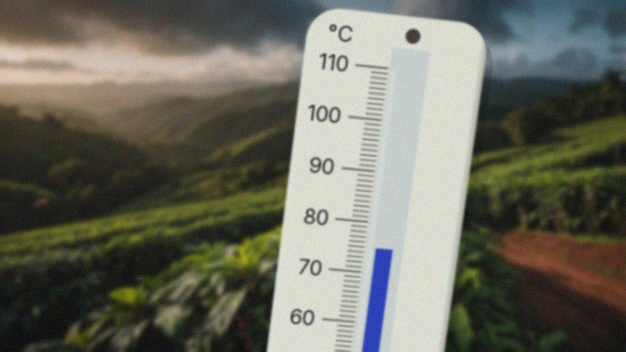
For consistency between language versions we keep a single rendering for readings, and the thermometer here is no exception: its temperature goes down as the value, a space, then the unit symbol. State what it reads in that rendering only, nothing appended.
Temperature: 75 °C
